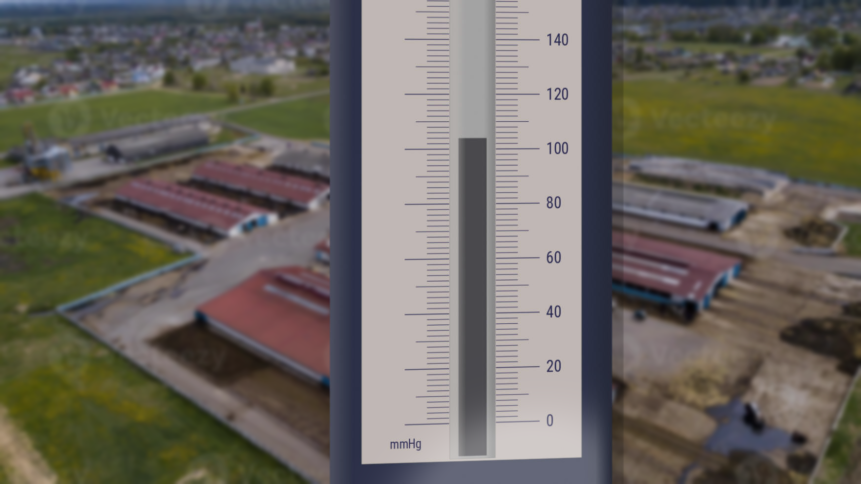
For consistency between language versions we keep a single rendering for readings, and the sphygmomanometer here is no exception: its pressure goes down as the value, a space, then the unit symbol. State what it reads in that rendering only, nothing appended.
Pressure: 104 mmHg
